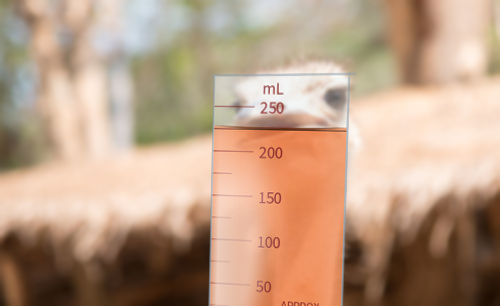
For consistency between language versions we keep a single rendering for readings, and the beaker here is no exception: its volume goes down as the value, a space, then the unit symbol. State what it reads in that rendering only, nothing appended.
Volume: 225 mL
